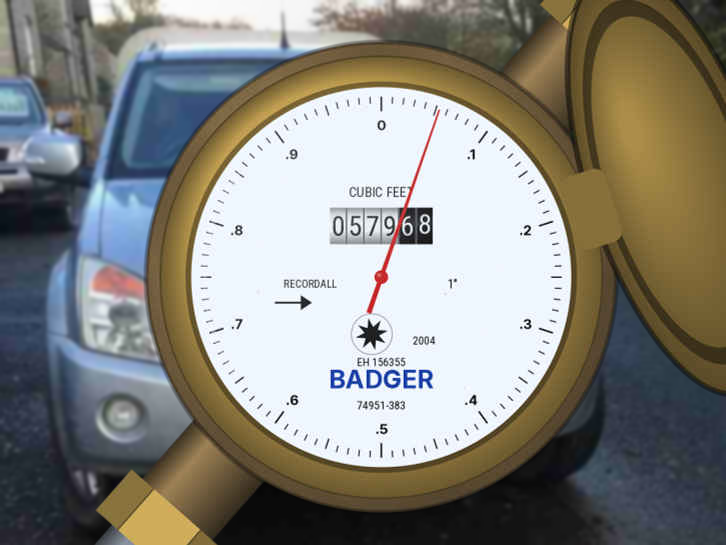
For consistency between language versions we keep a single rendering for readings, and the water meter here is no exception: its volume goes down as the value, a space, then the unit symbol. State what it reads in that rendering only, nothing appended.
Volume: 57968.05 ft³
